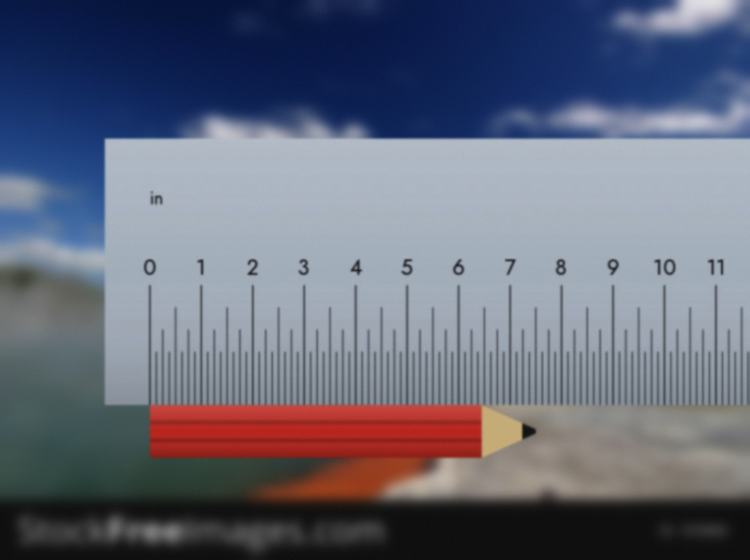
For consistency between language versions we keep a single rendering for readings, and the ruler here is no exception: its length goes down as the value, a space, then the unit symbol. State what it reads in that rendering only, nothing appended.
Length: 7.5 in
